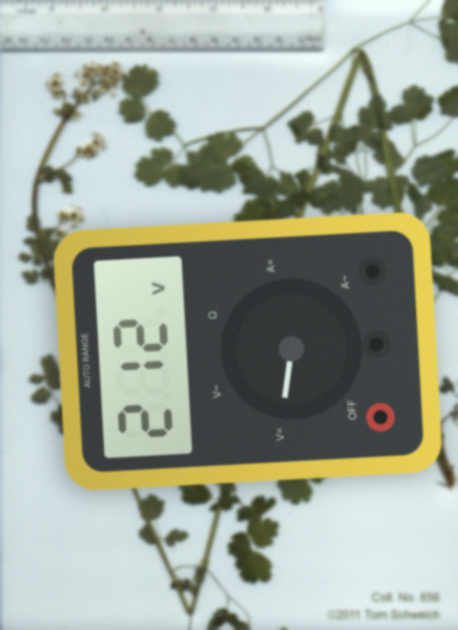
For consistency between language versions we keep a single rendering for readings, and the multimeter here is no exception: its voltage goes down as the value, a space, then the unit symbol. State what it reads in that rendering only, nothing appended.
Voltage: 212 V
